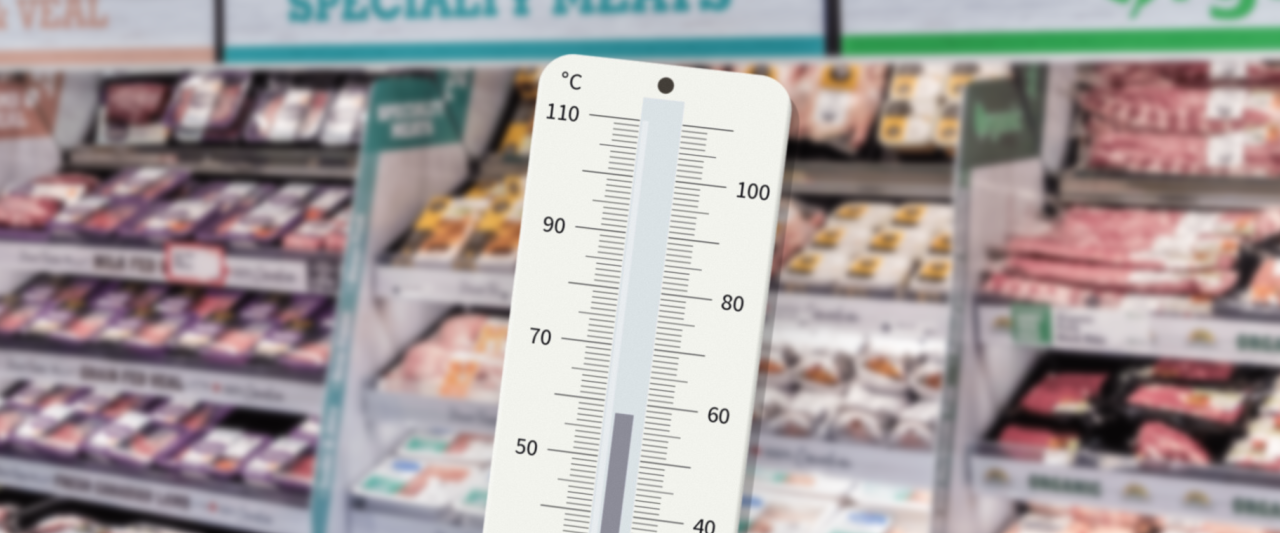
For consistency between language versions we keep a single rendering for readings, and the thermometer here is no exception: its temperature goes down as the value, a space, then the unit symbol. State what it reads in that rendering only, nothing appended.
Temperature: 58 °C
